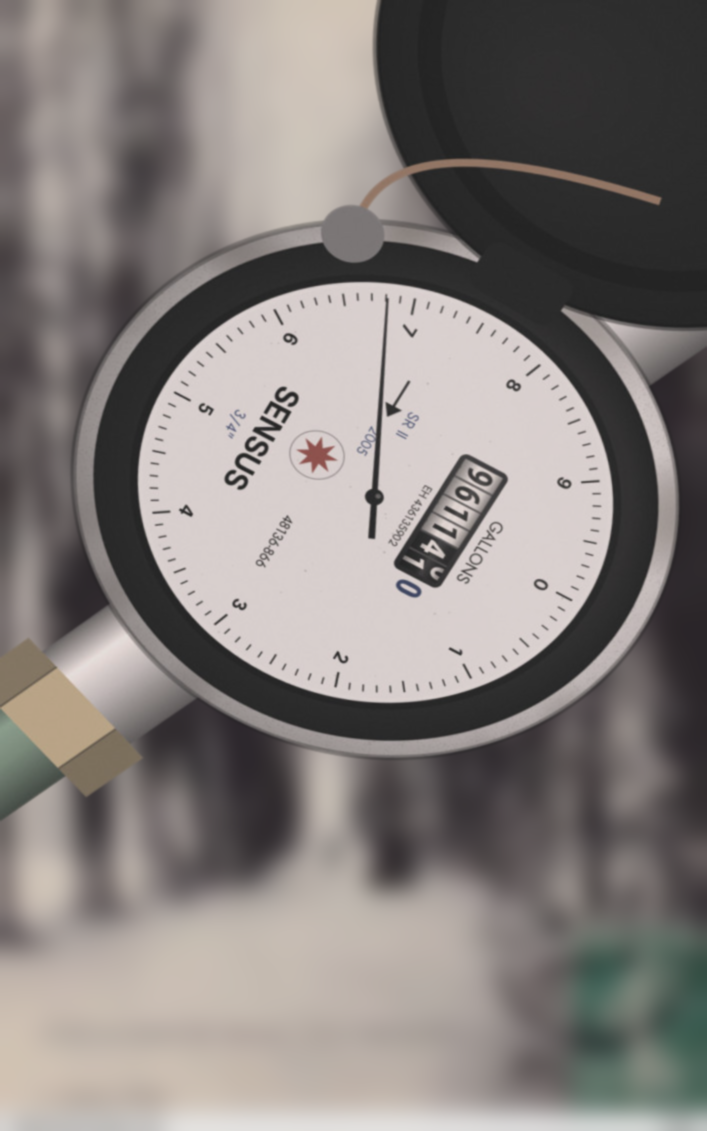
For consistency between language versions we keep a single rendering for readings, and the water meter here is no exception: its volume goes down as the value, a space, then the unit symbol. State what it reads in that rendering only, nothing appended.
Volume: 9611406.8 gal
